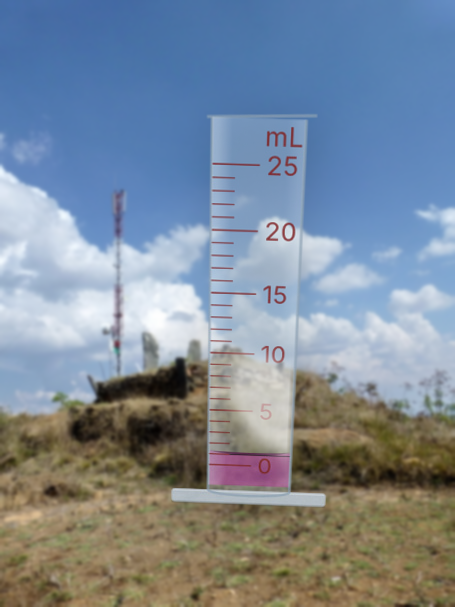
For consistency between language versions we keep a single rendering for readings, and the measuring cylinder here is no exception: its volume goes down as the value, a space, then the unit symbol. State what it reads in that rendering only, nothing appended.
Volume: 1 mL
